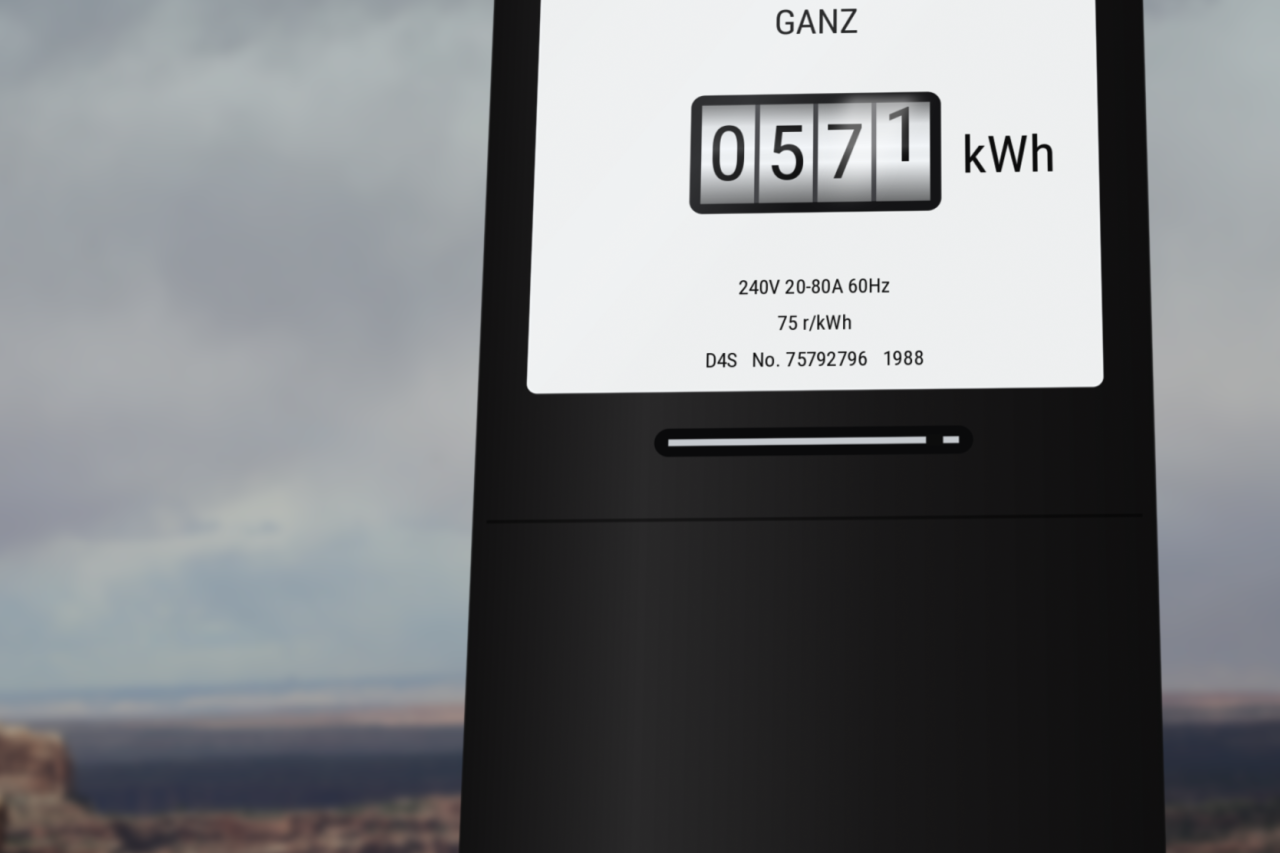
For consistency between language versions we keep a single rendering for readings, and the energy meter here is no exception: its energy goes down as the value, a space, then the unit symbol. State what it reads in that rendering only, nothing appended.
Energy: 571 kWh
